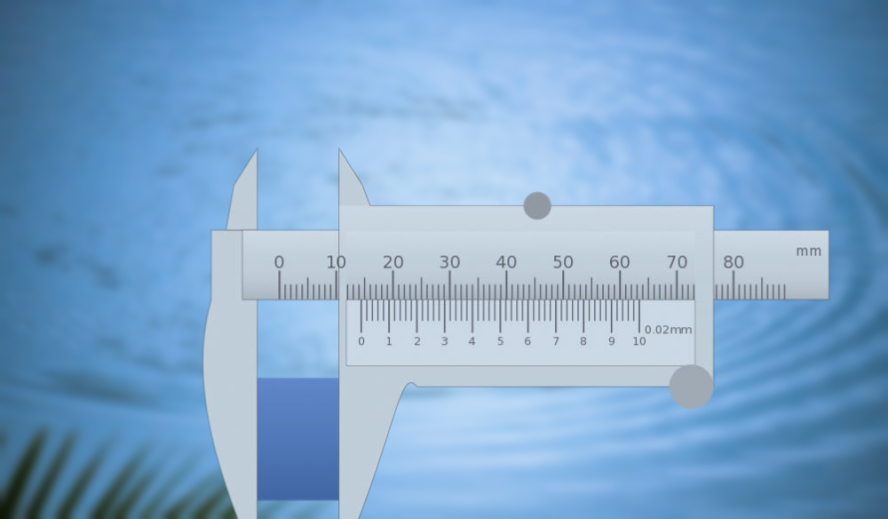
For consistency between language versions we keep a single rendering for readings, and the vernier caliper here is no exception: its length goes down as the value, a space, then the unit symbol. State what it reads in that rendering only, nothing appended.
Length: 14.4 mm
